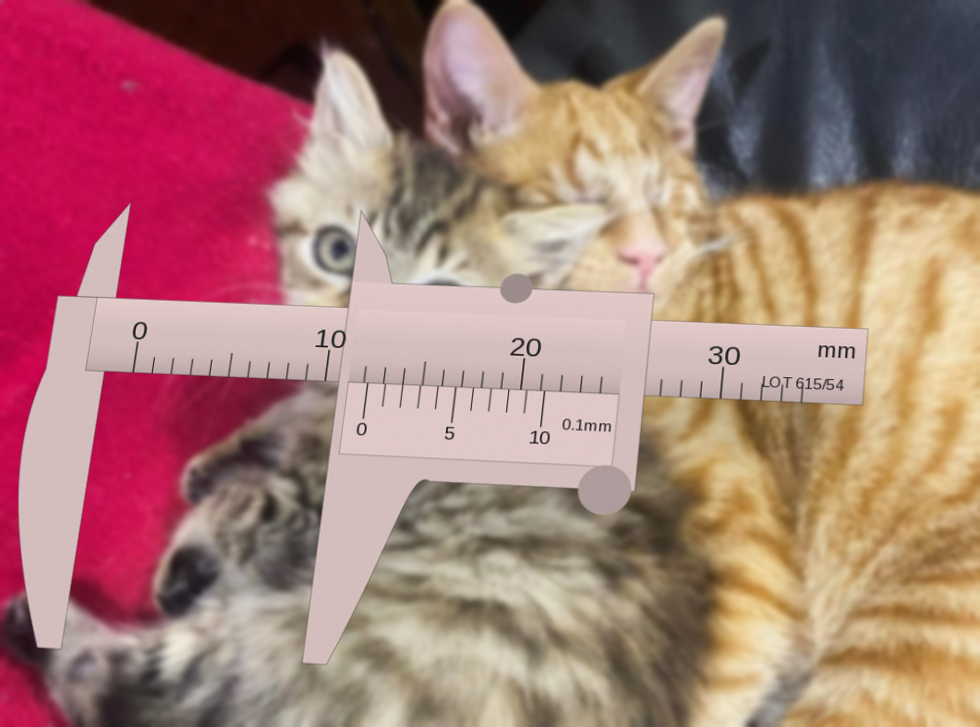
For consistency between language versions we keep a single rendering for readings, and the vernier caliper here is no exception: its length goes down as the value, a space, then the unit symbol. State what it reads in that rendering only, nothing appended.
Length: 12.2 mm
